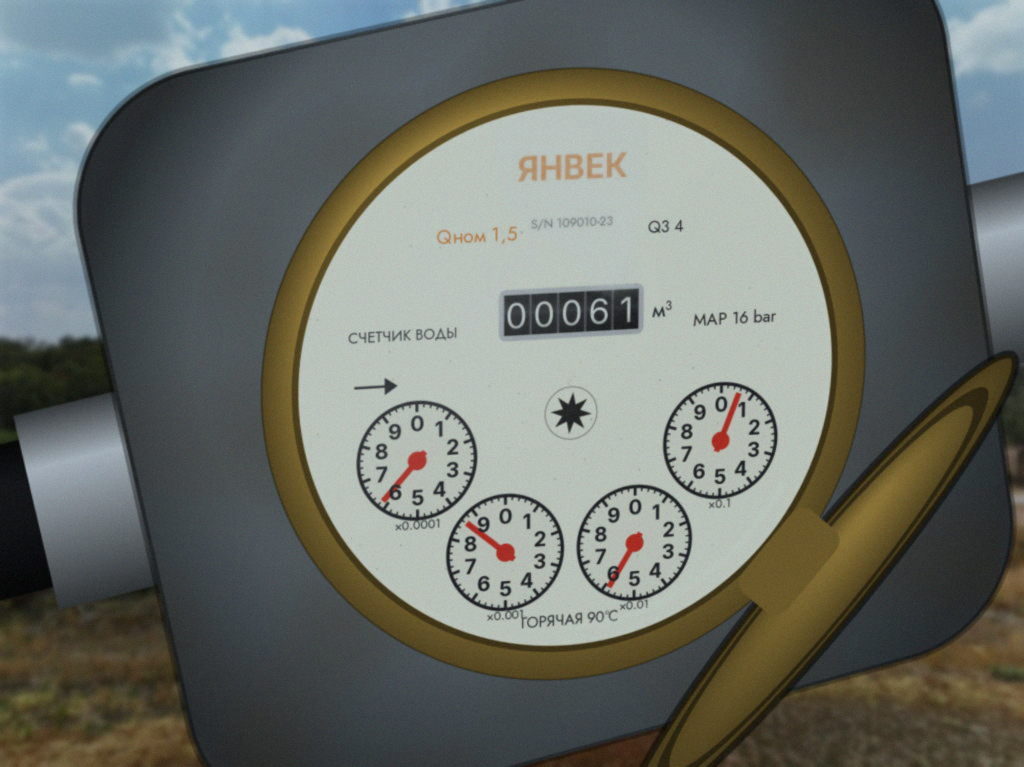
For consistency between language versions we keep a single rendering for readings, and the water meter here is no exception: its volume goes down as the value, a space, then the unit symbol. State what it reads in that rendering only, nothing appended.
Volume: 61.0586 m³
